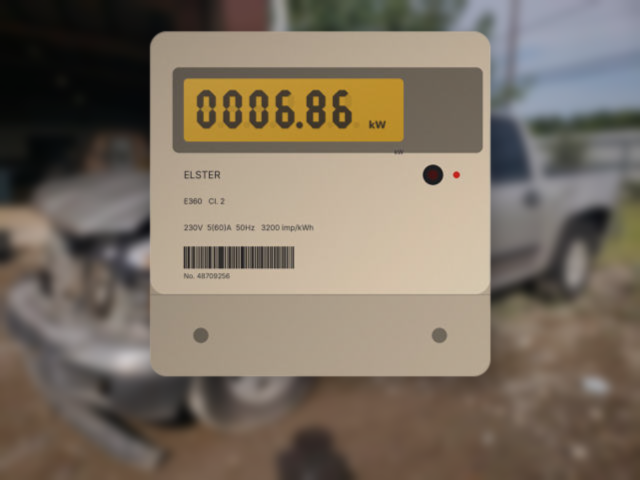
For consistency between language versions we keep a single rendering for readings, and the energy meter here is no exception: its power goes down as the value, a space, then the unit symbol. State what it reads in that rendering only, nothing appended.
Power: 6.86 kW
